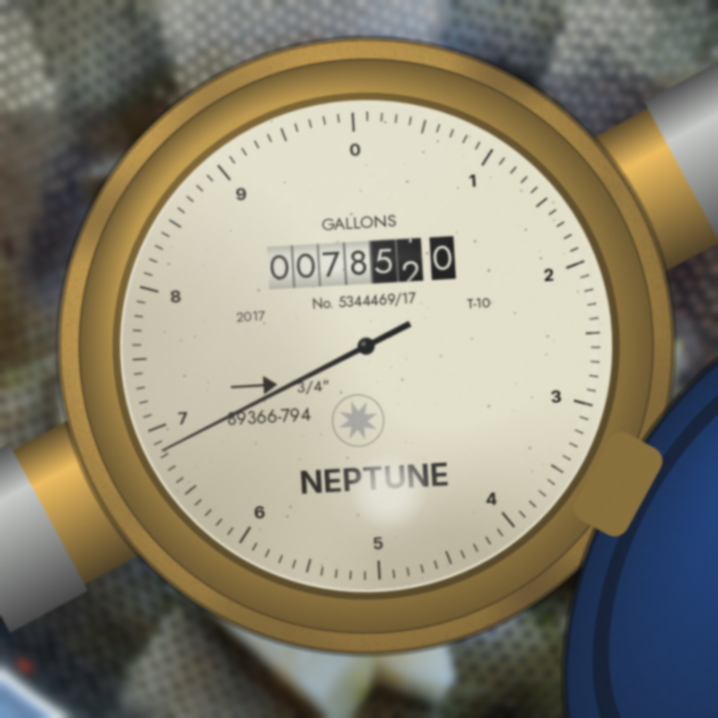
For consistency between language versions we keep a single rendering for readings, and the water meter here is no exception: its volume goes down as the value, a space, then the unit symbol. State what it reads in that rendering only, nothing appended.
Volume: 78516.8 gal
